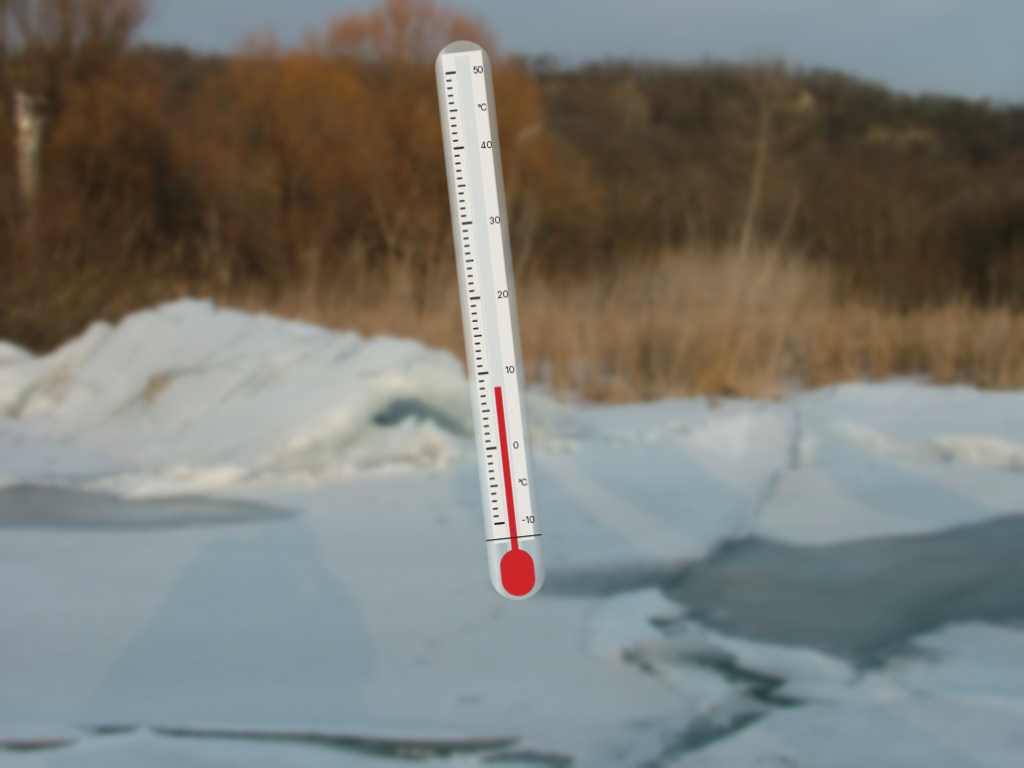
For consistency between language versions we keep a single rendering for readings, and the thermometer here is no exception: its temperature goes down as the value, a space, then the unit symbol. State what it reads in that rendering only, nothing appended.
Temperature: 8 °C
